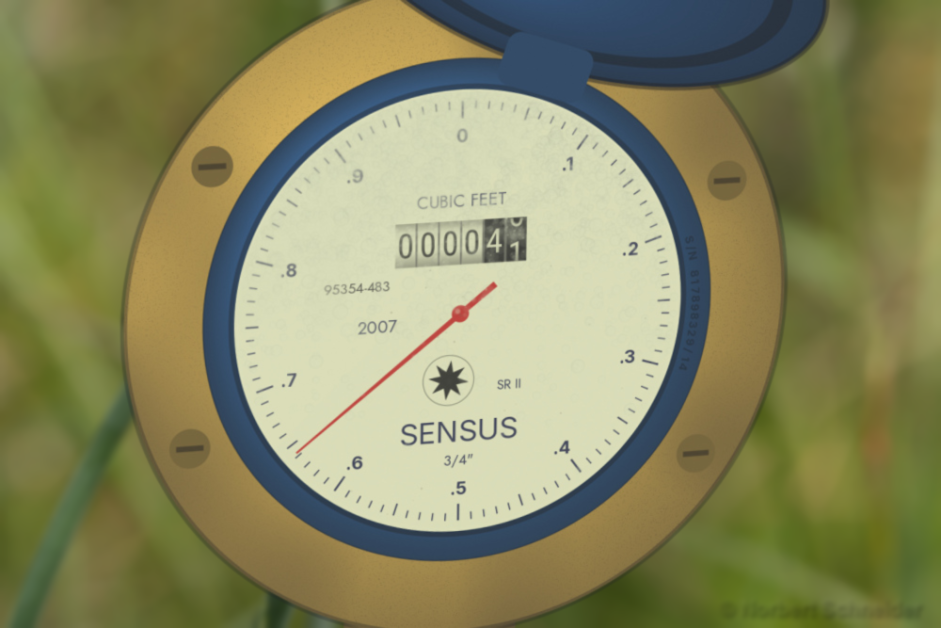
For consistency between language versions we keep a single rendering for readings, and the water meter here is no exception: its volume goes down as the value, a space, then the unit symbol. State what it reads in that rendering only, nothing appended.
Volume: 40.64 ft³
